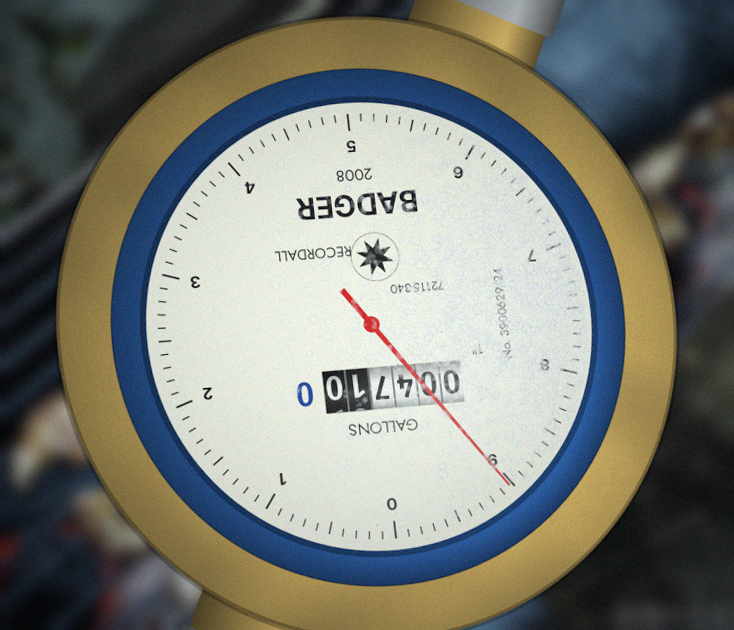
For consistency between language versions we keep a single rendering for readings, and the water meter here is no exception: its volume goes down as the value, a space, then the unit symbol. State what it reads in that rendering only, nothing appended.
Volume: 47099.0 gal
